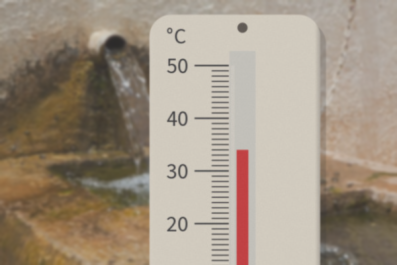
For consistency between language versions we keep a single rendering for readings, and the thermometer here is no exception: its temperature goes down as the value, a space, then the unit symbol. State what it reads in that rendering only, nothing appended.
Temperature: 34 °C
